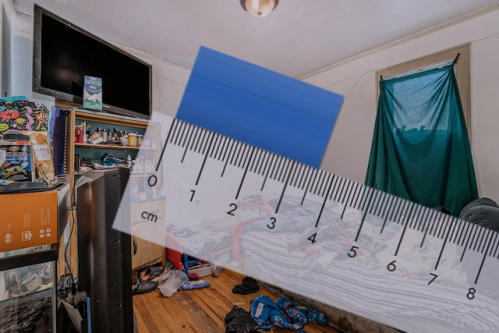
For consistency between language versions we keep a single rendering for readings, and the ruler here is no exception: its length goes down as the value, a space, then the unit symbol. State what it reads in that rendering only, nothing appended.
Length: 3.6 cm
